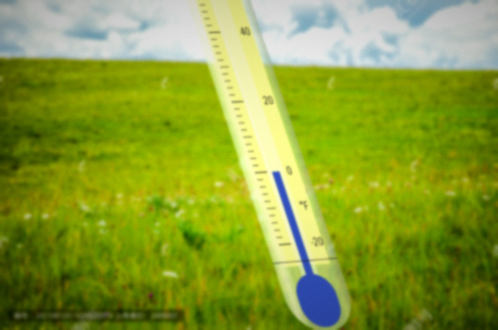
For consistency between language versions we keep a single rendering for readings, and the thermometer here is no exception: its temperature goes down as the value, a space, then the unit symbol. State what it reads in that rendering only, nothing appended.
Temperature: 0 °F
